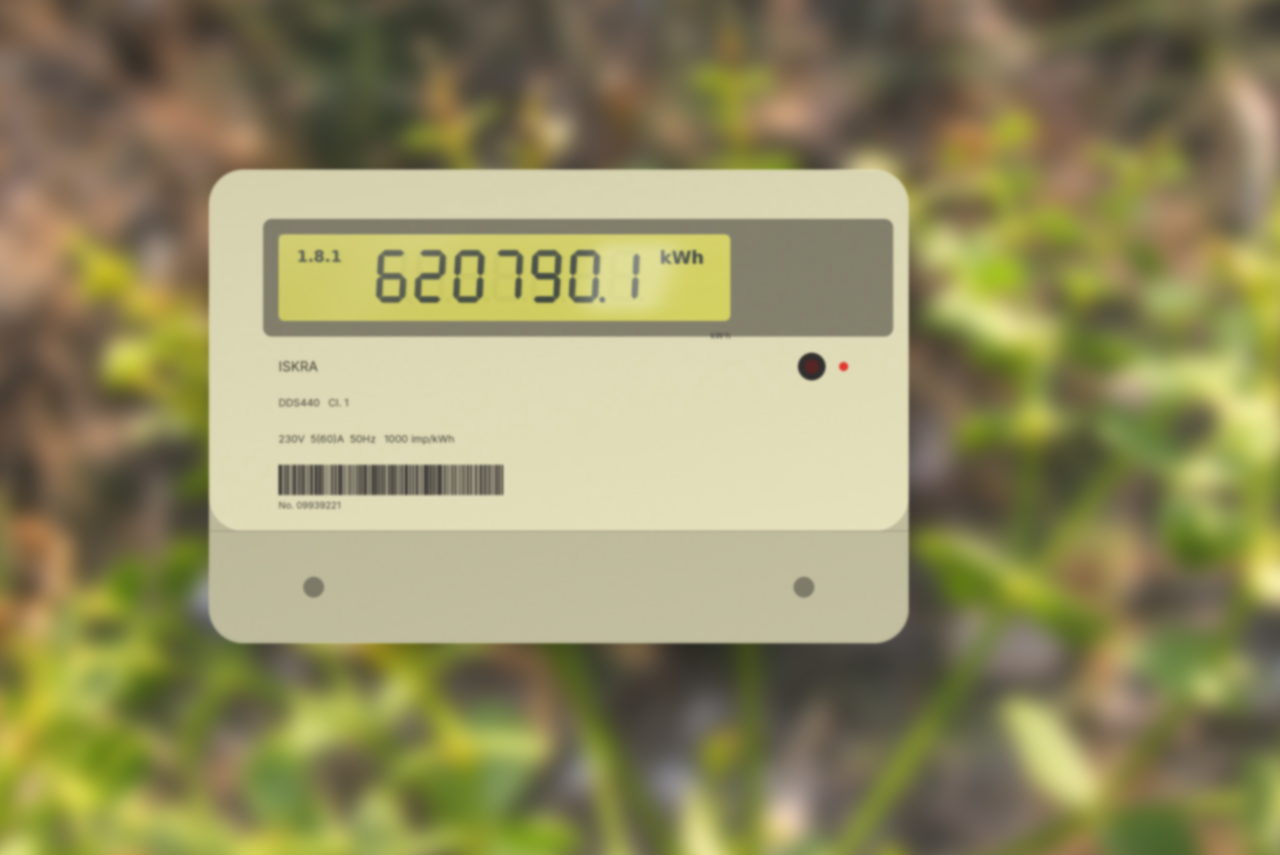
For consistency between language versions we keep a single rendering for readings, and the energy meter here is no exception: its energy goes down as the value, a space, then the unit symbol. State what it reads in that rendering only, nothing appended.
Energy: 620790.1 kWh
